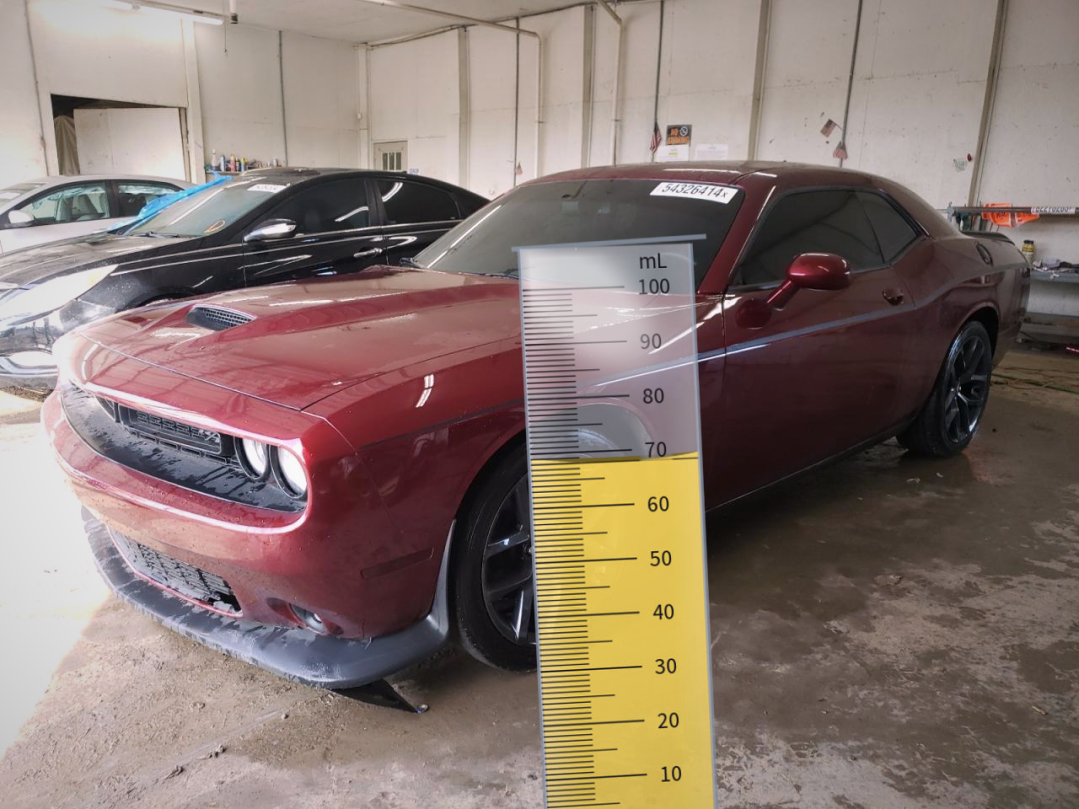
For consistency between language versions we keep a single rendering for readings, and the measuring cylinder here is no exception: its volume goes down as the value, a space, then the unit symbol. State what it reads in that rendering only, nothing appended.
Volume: 68 mL
